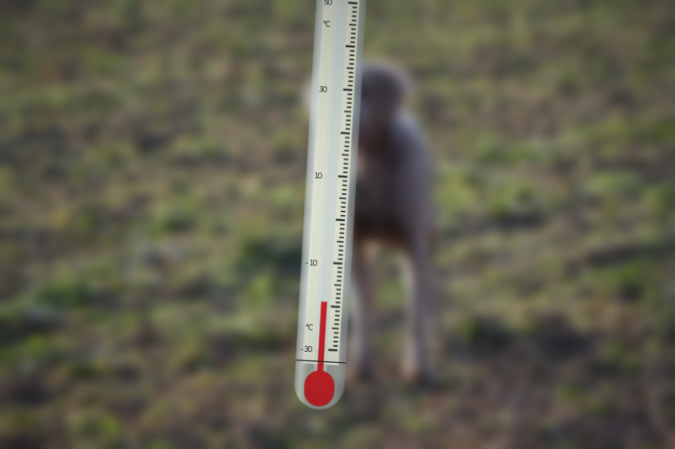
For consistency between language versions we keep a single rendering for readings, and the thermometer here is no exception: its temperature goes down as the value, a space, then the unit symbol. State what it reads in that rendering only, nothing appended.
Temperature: -19 °C
